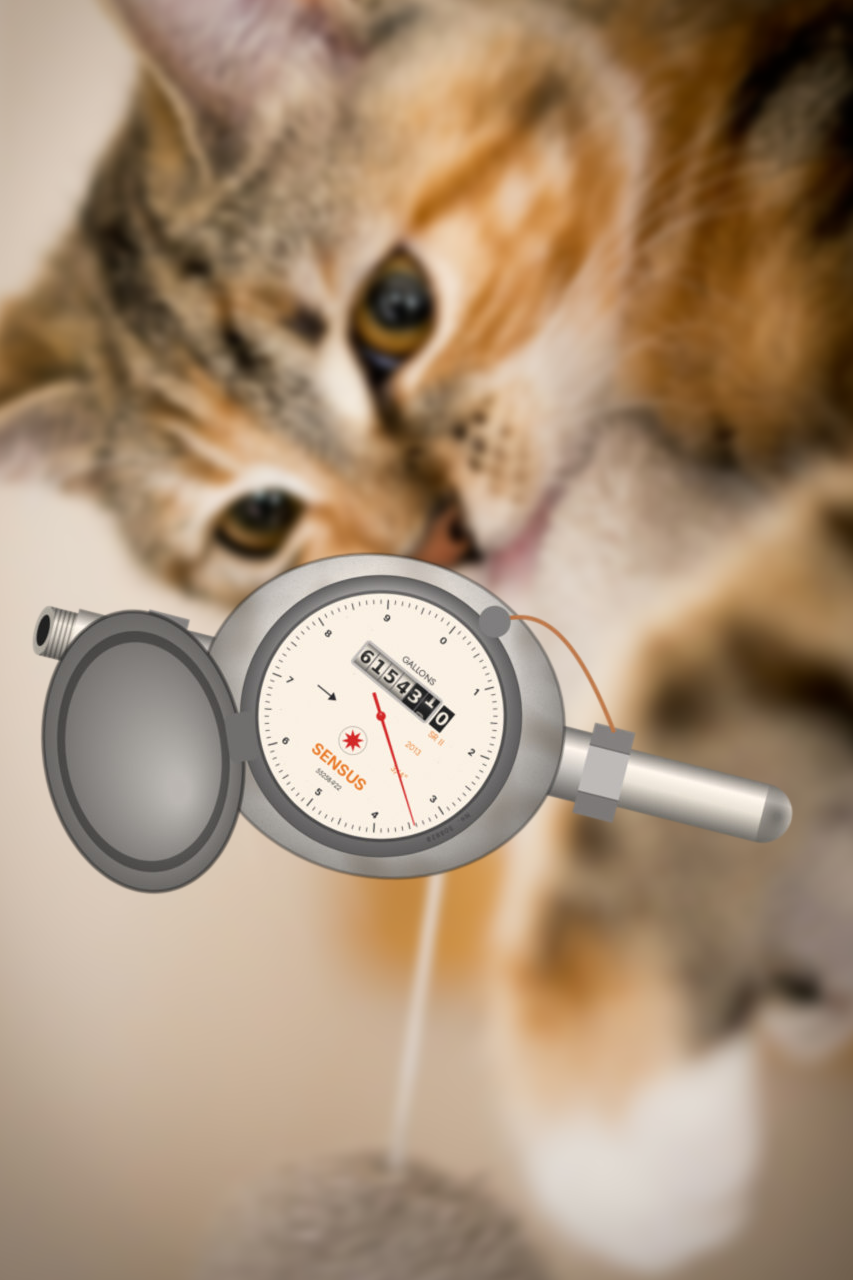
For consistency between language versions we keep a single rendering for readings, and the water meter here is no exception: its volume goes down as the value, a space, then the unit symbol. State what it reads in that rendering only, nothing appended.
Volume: 6154313.4 gal
